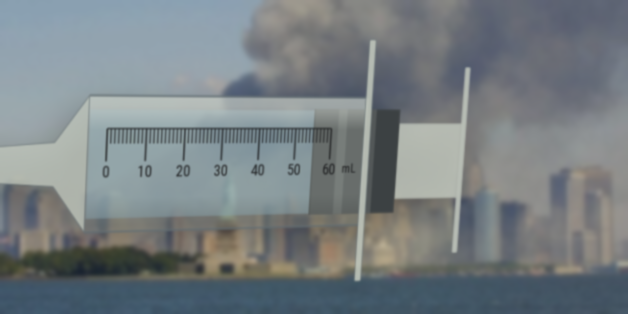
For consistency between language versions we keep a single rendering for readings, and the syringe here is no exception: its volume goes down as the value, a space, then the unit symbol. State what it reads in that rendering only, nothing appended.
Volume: 55 mL
